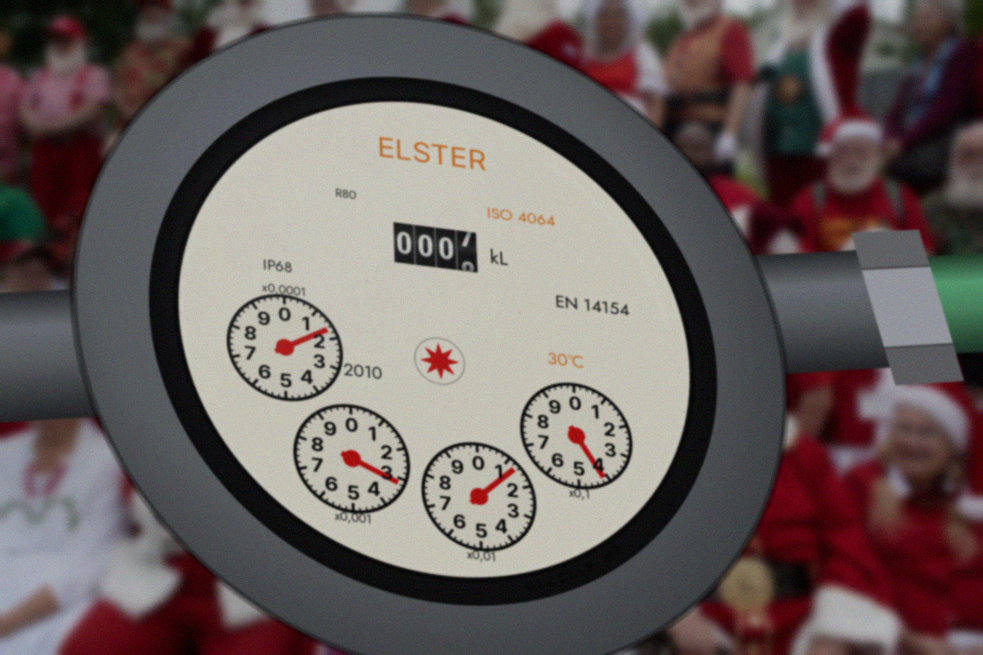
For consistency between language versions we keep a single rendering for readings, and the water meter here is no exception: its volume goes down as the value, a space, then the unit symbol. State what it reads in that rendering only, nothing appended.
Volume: 7.4131 kL
